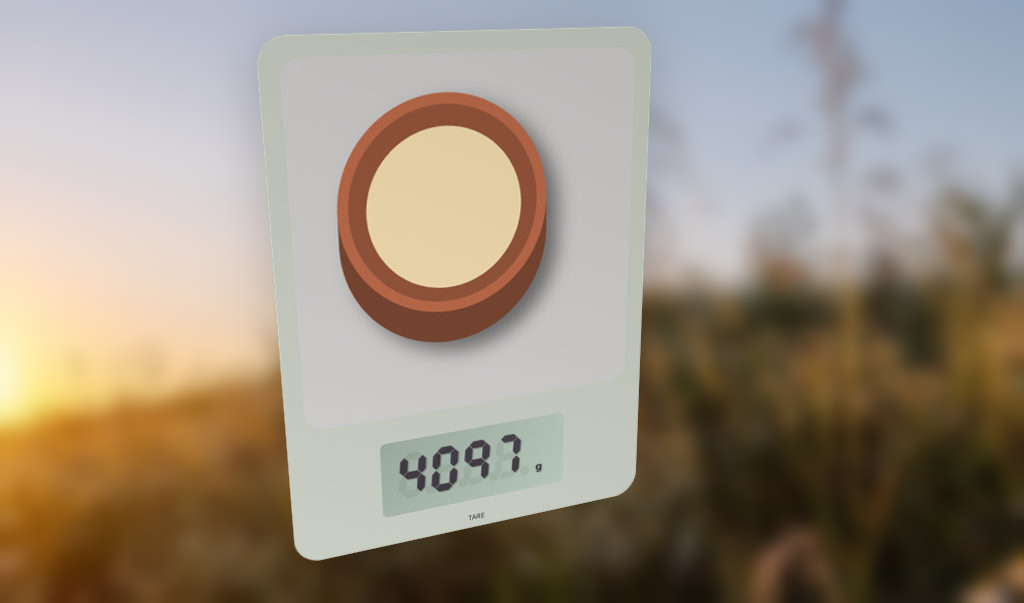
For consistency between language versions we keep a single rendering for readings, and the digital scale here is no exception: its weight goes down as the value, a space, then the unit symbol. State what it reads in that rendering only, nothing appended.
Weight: 4097 g
